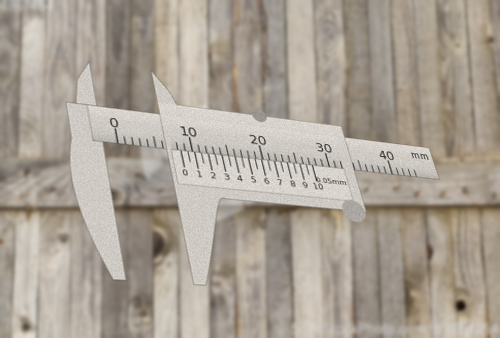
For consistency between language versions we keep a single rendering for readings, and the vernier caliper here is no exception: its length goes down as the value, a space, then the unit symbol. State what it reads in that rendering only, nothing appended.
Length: 8.4 mm
